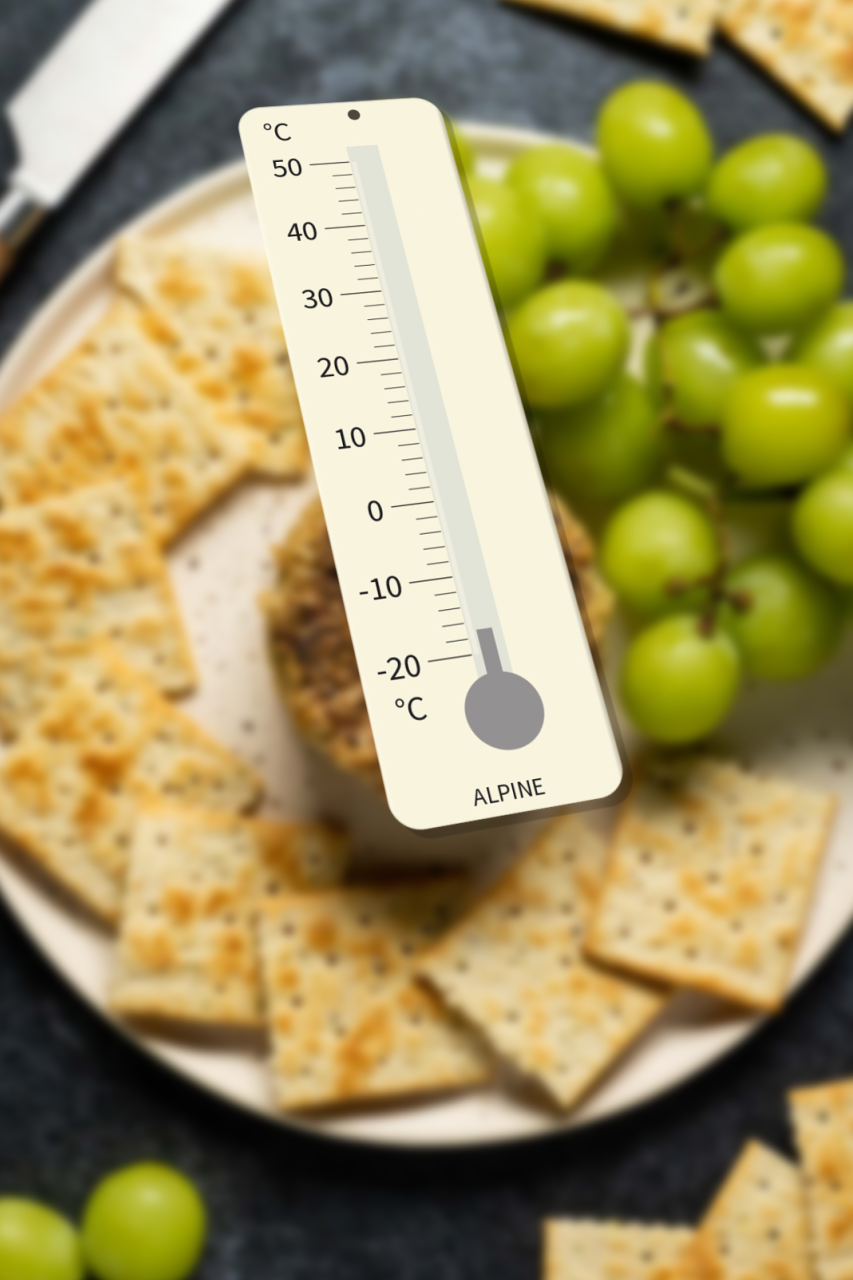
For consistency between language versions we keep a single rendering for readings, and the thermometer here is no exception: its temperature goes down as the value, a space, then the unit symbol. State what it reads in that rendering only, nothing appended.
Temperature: -17 °C
